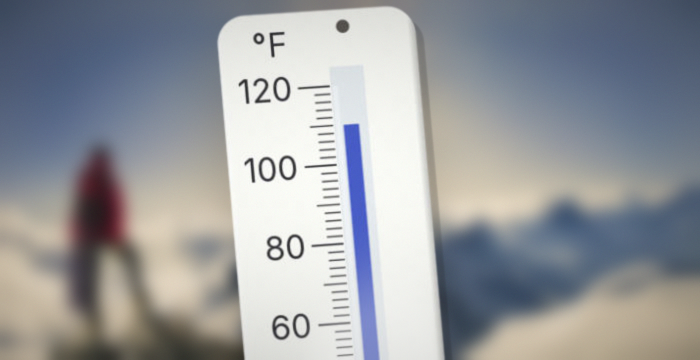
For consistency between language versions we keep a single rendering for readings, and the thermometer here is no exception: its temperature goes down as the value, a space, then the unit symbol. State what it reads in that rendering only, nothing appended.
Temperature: 110 °F
